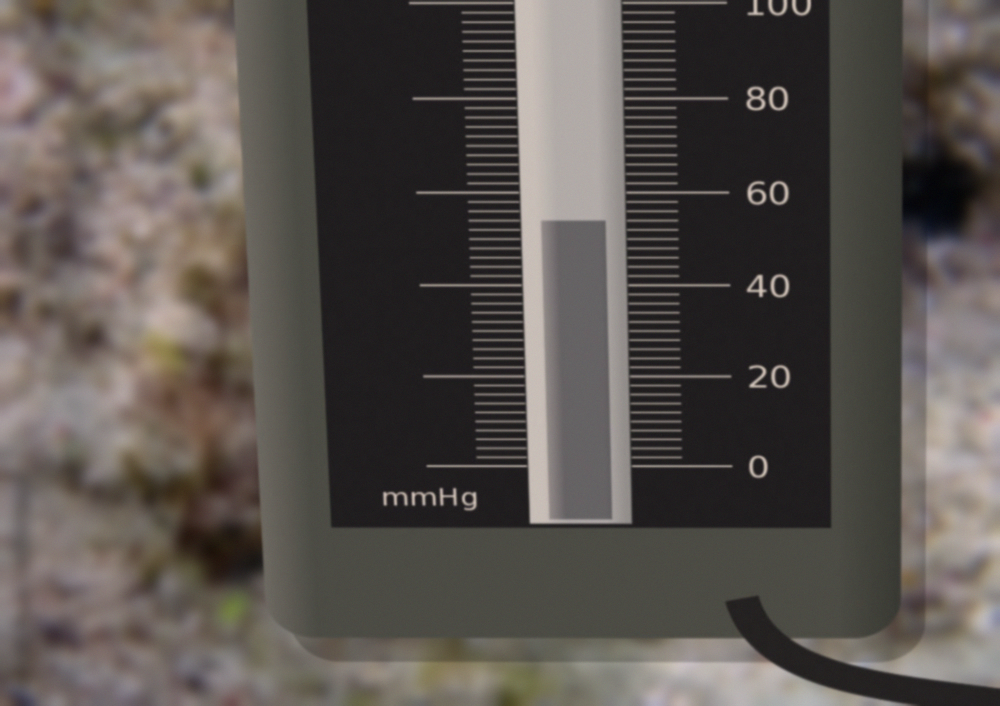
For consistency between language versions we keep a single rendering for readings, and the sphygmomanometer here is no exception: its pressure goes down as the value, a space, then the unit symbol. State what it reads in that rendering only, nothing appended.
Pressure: 54 mmHg
